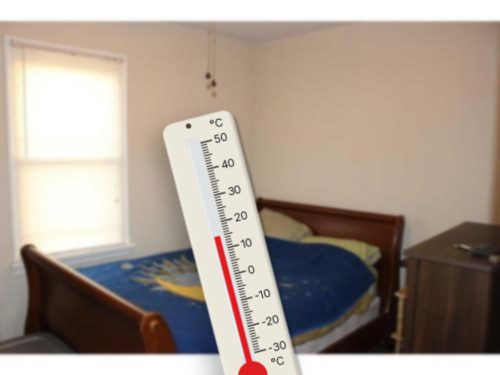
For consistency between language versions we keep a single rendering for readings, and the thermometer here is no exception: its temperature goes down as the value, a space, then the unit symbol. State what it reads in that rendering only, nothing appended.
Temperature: 15 °C
